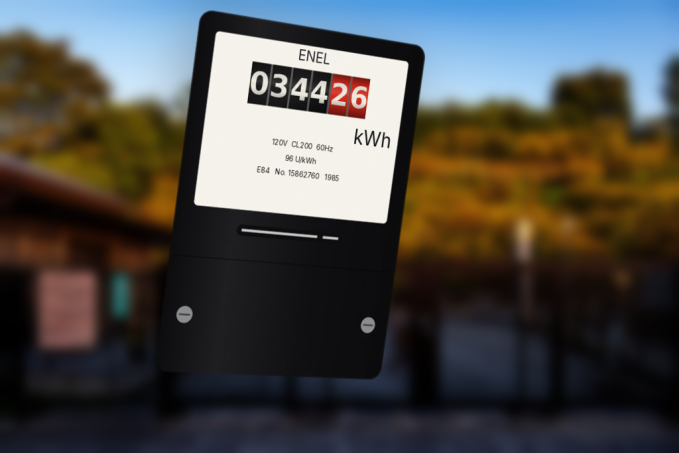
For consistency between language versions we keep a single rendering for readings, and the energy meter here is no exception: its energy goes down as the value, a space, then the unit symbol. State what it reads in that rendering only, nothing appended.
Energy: 344.26 kWh
